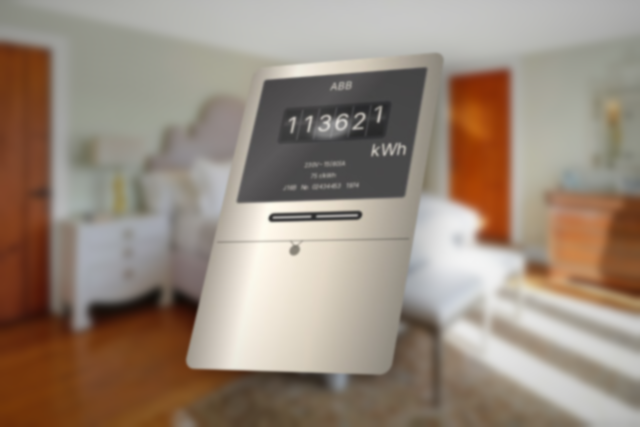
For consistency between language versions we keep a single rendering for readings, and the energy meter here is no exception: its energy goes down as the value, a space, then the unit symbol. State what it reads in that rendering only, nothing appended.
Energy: 113621 kWh
